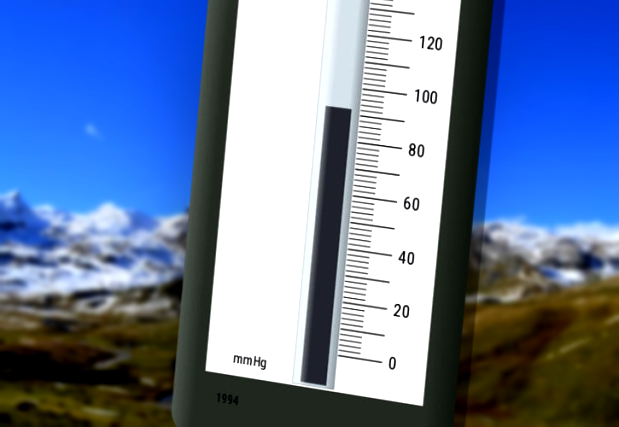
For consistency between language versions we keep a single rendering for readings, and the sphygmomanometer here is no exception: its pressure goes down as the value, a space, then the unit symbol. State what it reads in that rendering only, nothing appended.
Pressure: 92 mmHg
